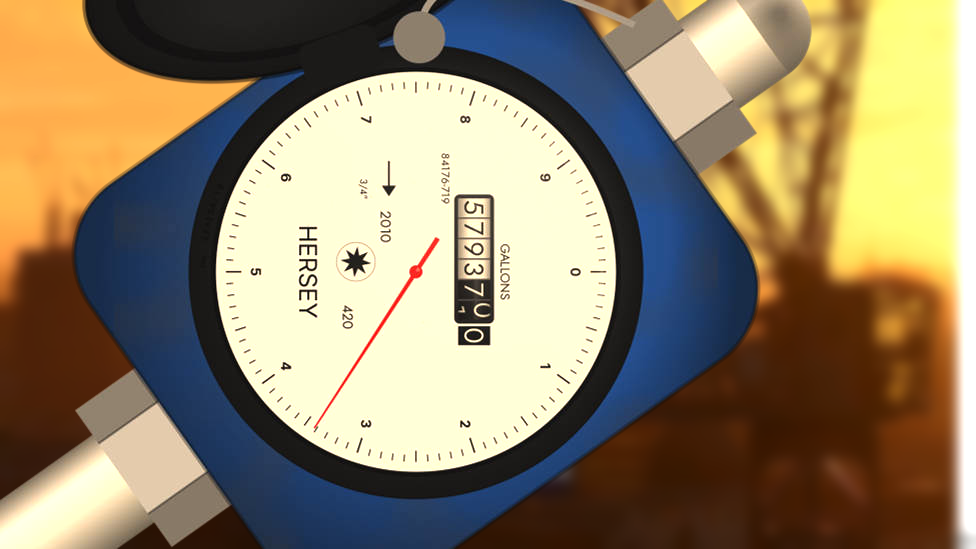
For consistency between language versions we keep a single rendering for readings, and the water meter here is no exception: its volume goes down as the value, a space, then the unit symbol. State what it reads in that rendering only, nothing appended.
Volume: 5793703.4 gal
